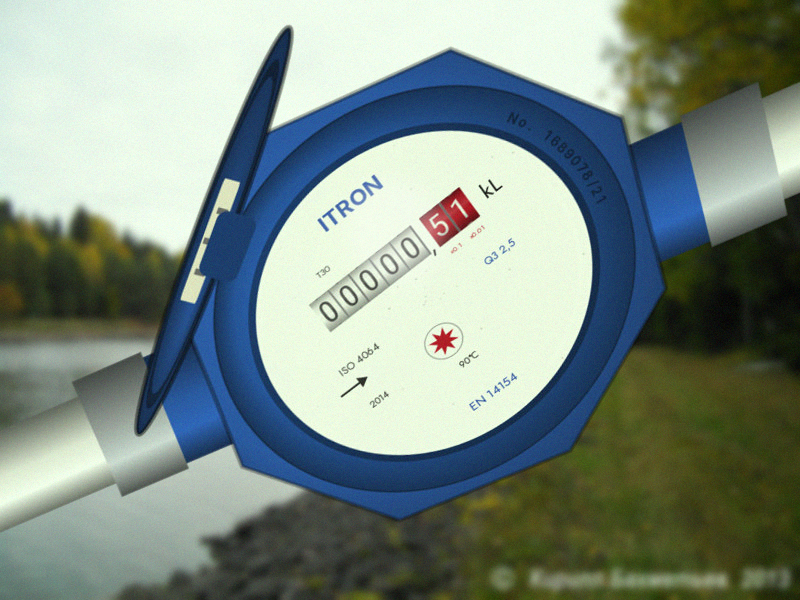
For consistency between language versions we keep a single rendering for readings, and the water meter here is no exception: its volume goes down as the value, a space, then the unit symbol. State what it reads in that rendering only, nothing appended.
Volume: 0.51 kL
